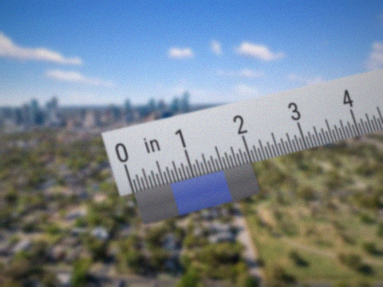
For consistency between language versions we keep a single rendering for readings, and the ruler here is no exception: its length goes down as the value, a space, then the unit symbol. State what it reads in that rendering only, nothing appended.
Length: 2 in
